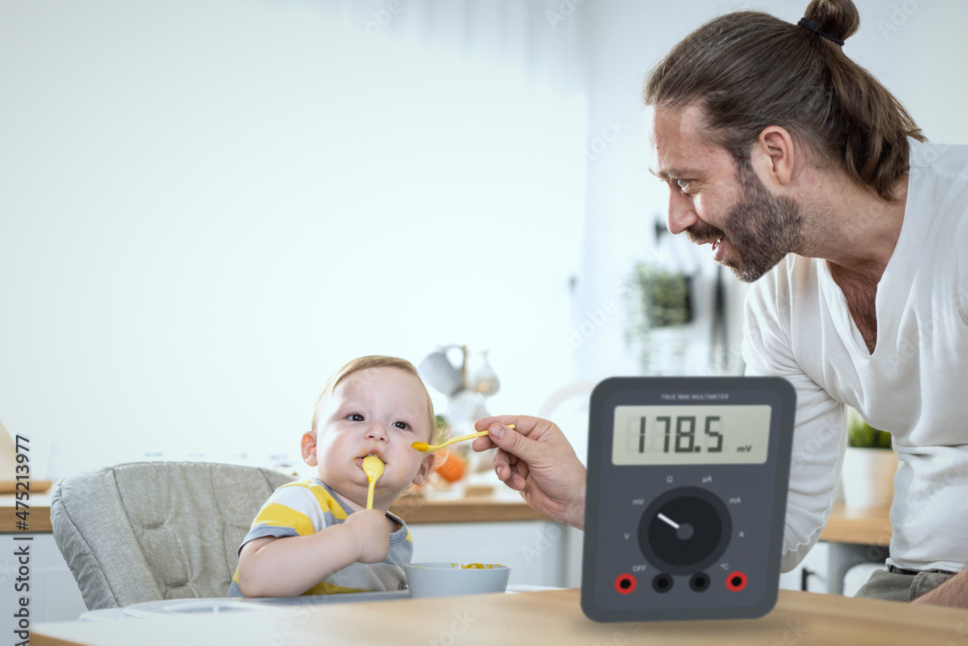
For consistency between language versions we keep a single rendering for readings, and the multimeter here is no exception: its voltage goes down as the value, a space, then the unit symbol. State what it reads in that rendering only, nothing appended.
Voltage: 178.5 mV
